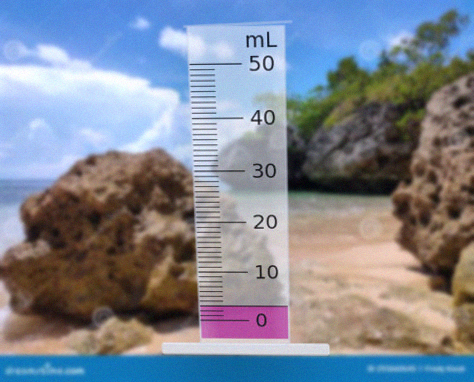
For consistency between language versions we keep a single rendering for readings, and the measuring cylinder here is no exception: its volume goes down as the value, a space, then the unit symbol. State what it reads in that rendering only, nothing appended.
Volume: 3 mL
